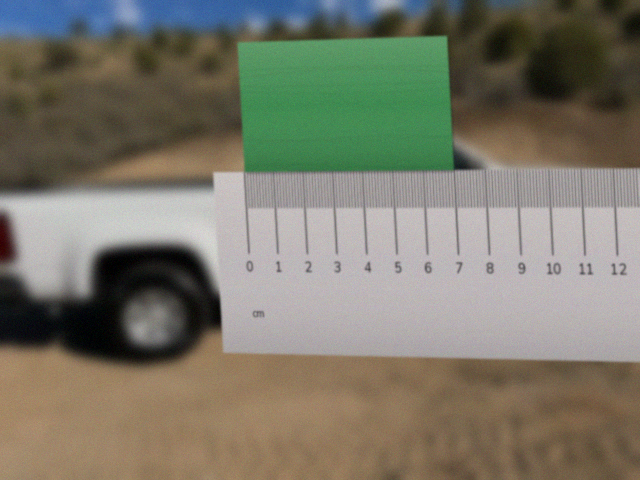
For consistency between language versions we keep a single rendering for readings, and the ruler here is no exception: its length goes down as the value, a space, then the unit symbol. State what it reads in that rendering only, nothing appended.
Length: 7 cm
